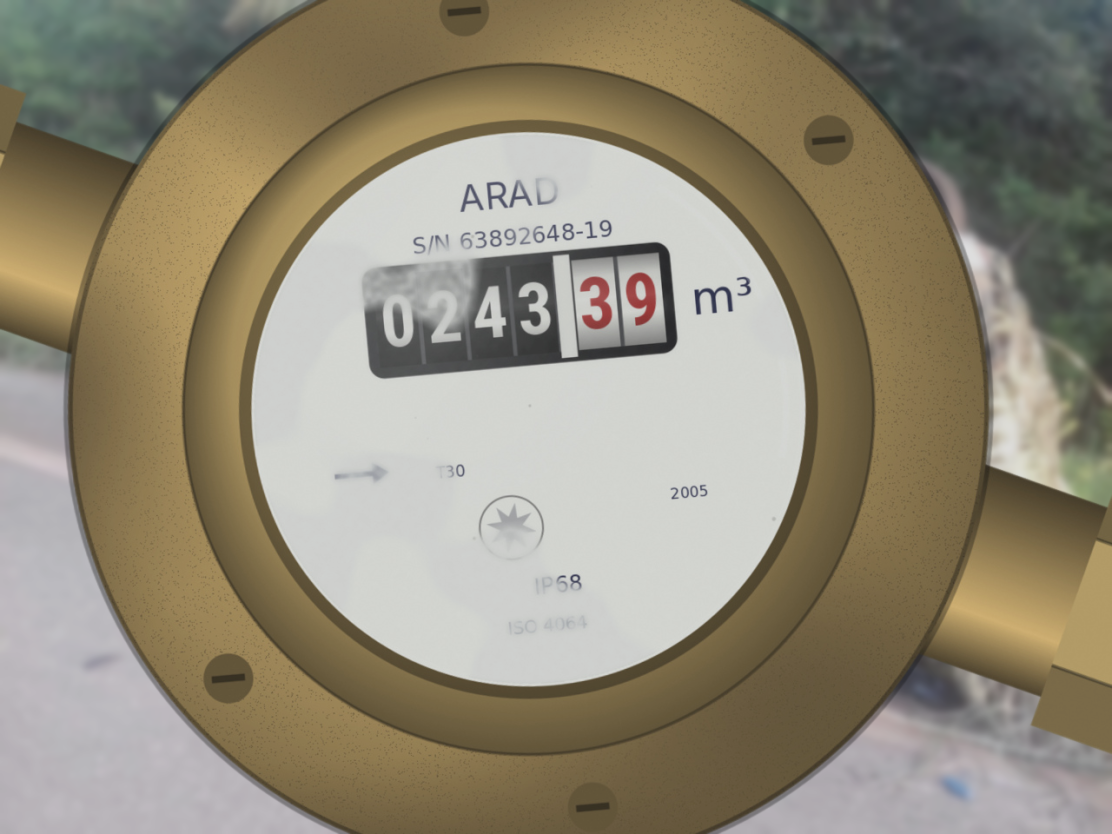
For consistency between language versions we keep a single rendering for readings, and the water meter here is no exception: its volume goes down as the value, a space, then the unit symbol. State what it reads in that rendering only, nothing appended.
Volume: 243.39 m³
